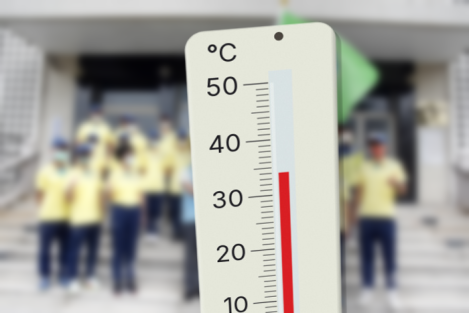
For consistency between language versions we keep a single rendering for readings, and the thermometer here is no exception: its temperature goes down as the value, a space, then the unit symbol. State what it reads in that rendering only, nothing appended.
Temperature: 34 °C
